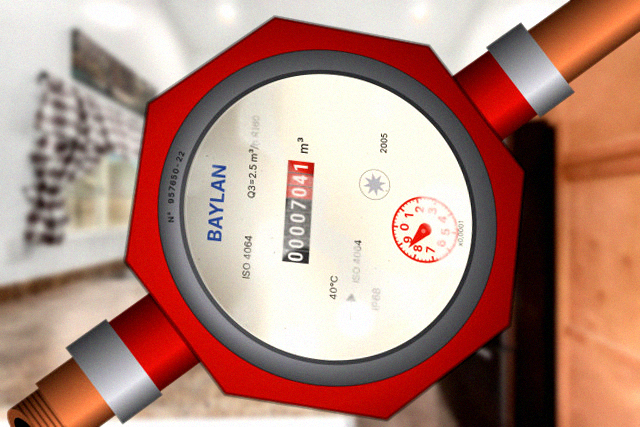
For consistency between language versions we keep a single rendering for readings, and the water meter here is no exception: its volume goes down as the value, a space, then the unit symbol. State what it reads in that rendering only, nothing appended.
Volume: 7.0418 m³
